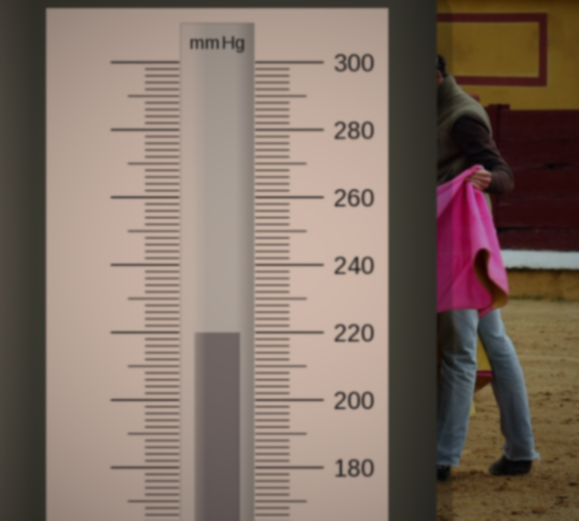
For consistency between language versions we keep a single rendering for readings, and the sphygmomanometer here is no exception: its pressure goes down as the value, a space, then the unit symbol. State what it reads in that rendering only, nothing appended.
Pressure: 220 mmHg
